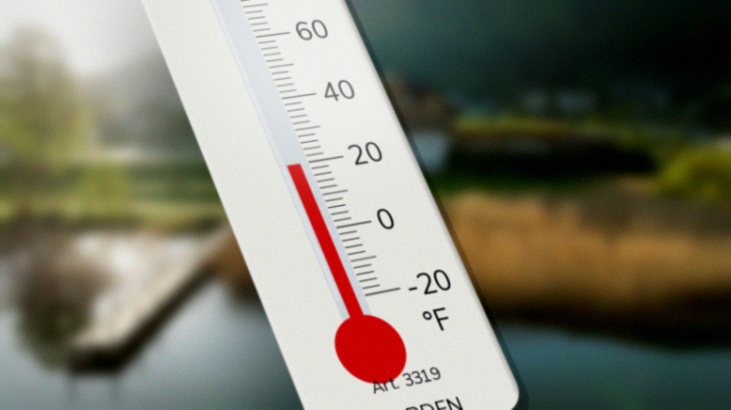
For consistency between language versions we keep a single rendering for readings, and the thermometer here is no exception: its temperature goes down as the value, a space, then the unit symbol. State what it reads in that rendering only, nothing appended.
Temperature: 20 °F
